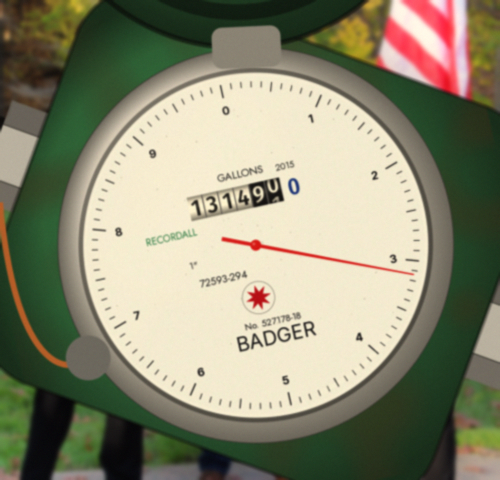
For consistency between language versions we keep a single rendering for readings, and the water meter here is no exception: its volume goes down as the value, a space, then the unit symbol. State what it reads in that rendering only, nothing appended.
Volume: 1314903.1 gal
